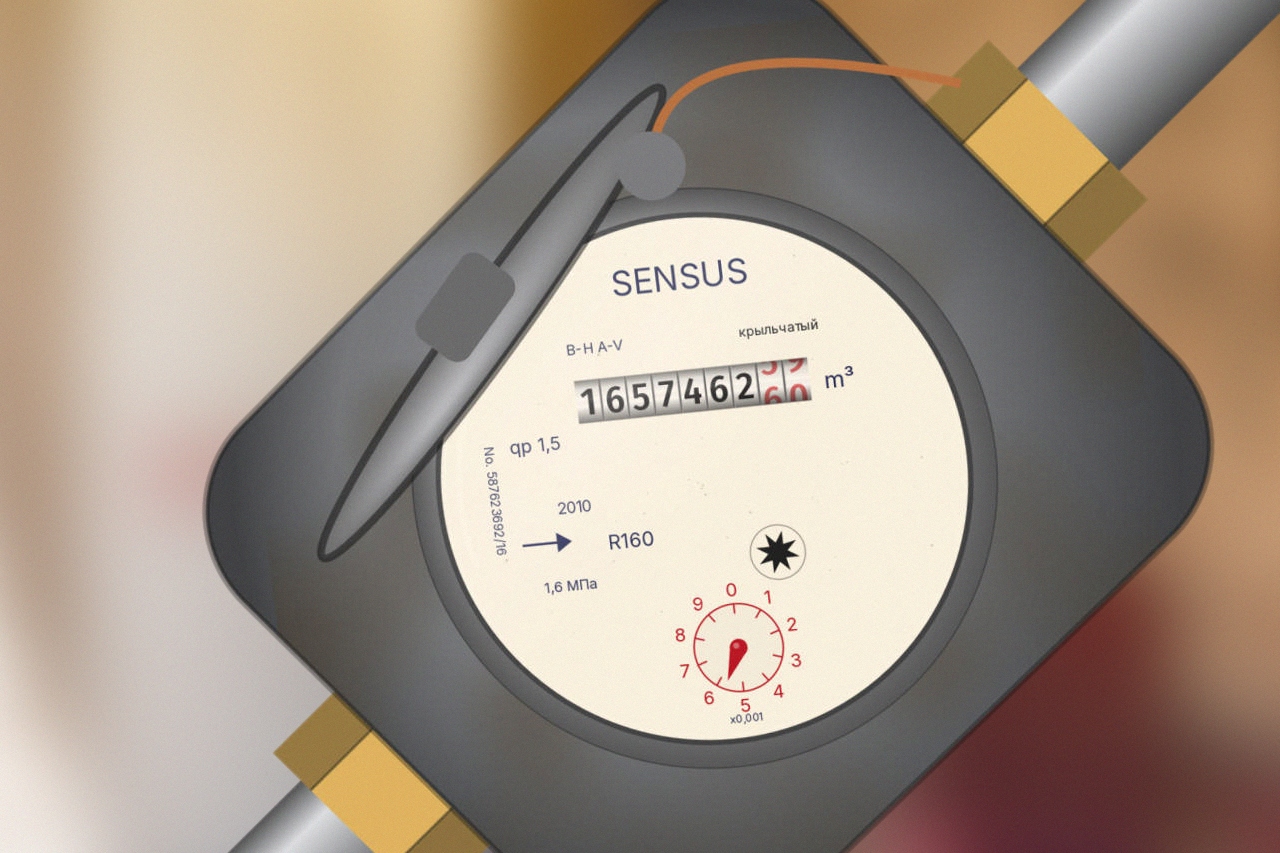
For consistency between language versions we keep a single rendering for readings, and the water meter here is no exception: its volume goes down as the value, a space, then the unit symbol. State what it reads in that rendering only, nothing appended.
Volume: 1657462.595 m³
